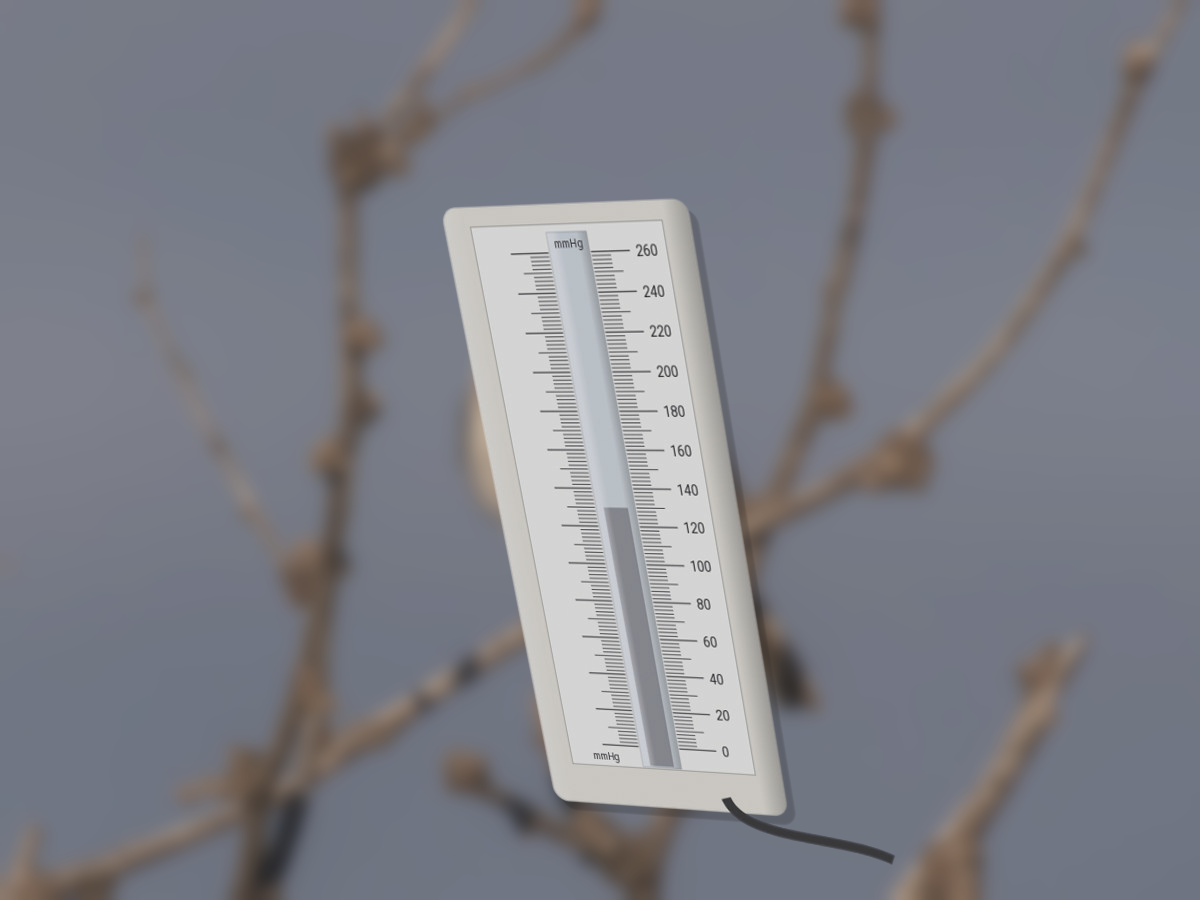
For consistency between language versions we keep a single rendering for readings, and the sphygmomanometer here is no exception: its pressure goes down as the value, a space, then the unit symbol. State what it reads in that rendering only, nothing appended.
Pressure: 130 mmHg
